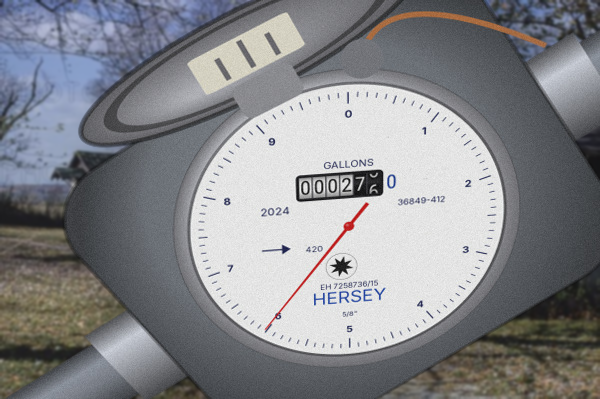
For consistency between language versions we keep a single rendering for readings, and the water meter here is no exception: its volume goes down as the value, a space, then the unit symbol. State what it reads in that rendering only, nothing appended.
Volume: 2756.0 gal
